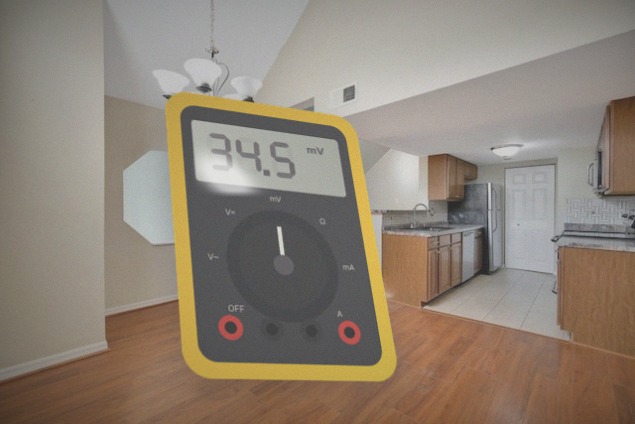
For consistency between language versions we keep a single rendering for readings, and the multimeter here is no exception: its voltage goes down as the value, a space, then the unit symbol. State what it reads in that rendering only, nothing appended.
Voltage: 34.5 mV
